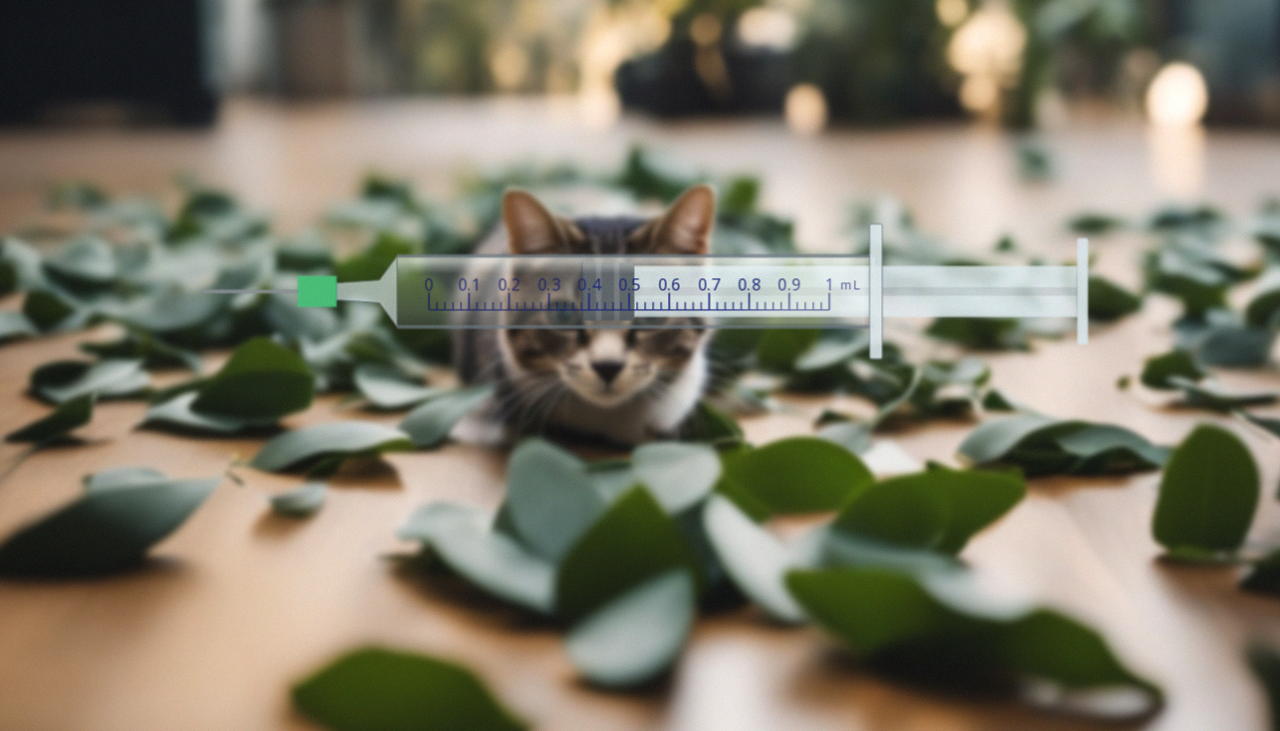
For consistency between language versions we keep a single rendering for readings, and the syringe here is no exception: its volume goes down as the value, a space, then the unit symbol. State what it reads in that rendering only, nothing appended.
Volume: 0.38 mL
